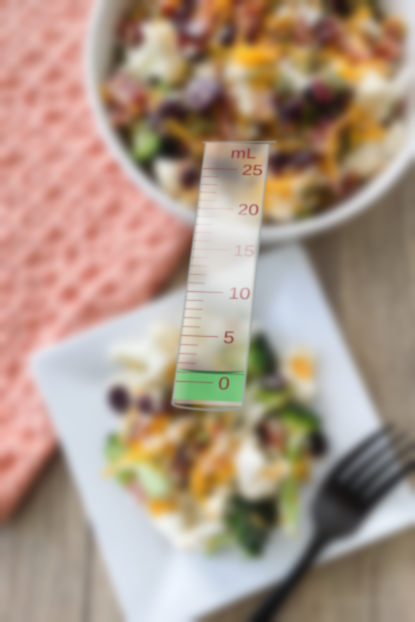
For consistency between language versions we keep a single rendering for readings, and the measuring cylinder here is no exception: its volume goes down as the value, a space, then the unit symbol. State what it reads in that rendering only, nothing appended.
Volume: 1 mL
